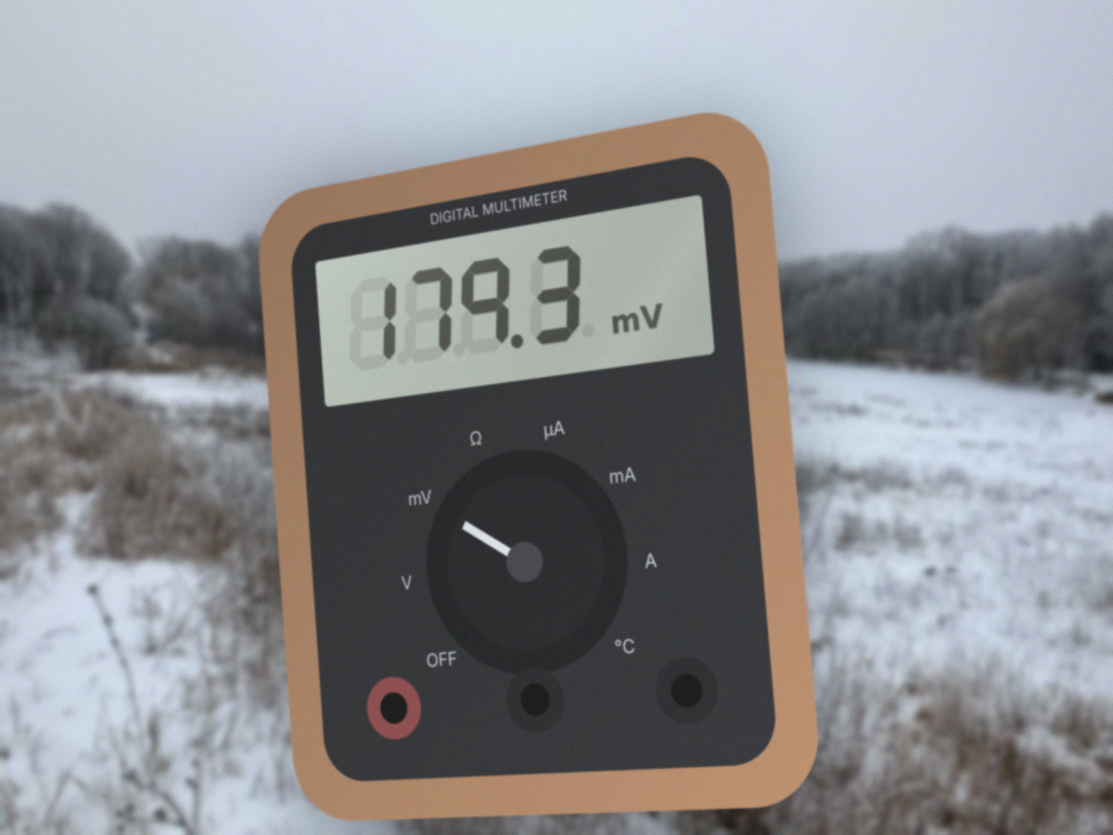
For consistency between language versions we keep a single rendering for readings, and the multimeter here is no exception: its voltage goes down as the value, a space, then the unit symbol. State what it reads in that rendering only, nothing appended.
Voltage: 179.3 mV
